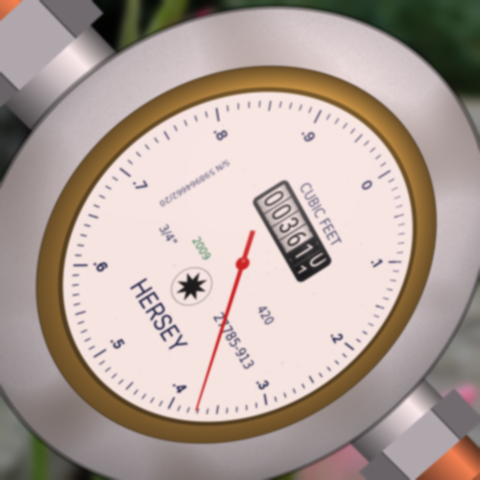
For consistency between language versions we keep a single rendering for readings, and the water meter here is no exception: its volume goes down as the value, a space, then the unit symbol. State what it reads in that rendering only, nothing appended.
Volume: 3610.37 ft³
